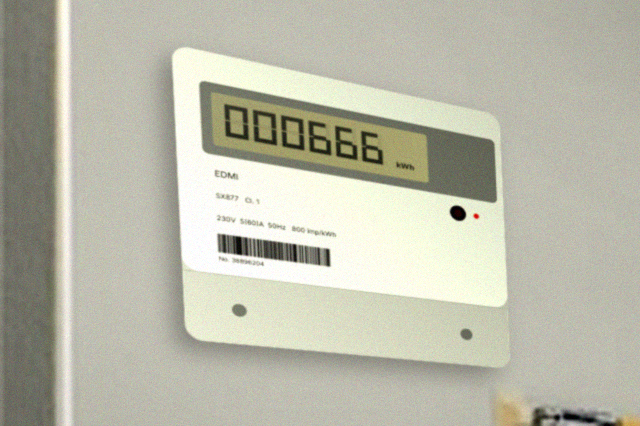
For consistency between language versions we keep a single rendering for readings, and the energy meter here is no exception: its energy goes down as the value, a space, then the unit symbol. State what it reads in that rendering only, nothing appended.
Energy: 666 kWh
